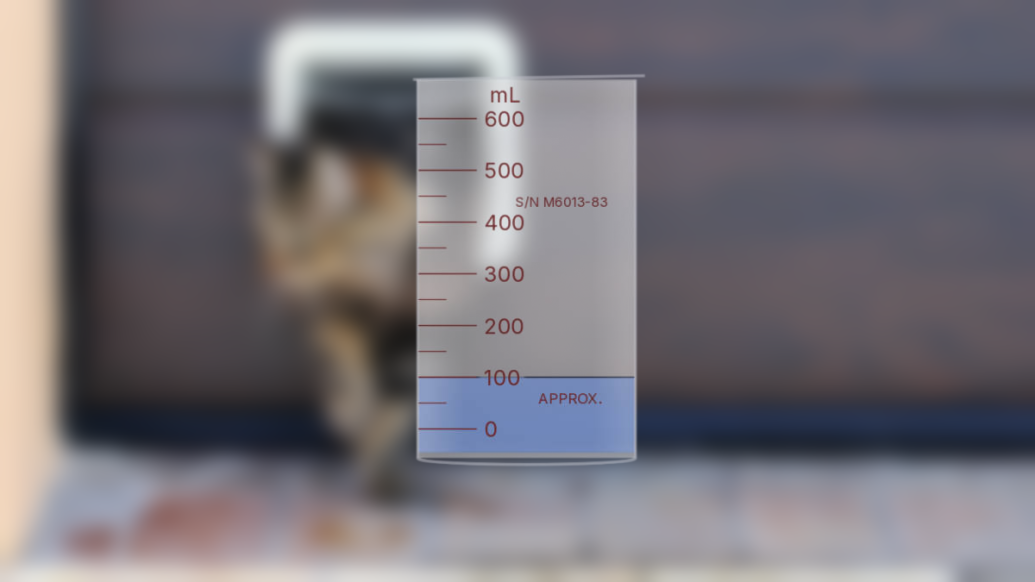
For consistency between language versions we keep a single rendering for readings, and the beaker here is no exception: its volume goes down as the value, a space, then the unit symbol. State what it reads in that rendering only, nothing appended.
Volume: 100 mL
